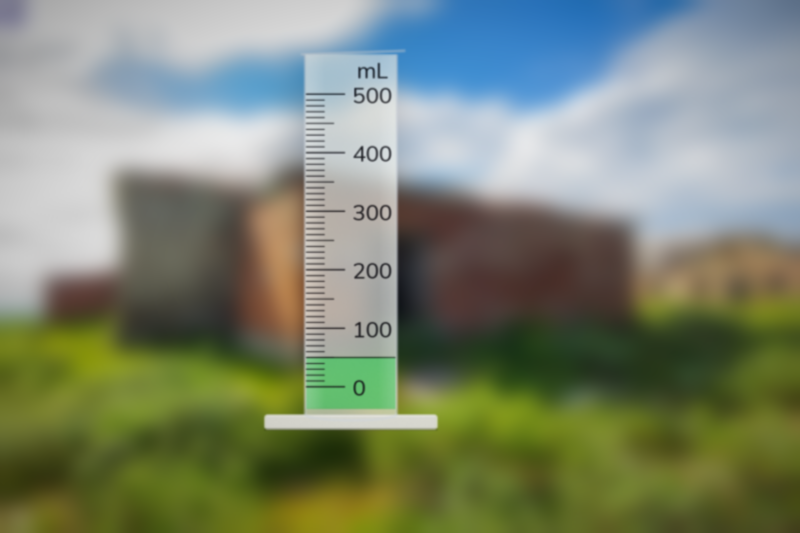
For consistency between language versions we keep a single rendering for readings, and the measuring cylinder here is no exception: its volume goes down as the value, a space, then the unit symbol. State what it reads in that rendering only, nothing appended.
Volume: 50 mL
